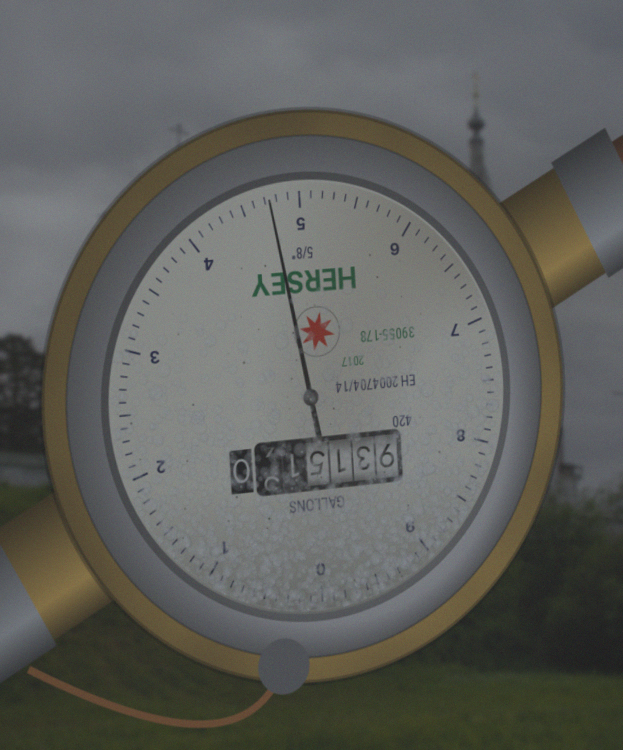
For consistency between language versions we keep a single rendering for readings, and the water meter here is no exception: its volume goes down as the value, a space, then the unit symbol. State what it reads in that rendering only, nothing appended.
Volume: 9315154.7 gal
